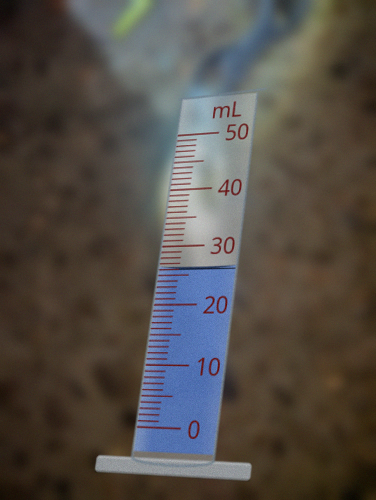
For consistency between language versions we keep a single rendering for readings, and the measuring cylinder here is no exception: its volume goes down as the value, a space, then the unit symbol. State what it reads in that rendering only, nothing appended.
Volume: 26 mL
